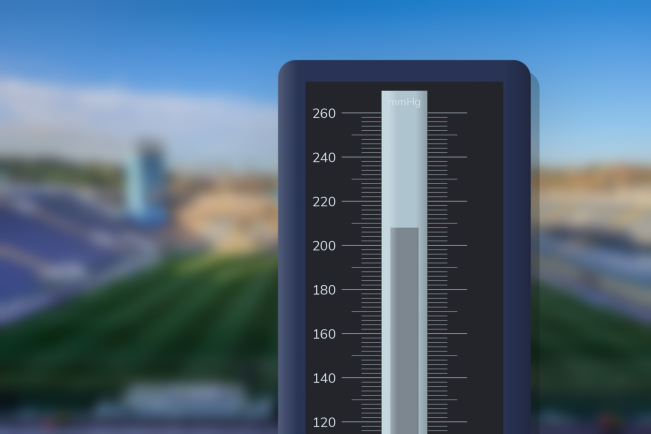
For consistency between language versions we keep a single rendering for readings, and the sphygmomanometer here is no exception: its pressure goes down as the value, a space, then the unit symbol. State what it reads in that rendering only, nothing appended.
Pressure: 208 mmHg
